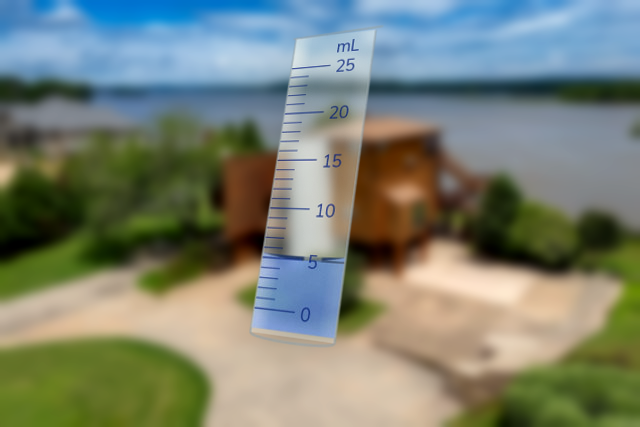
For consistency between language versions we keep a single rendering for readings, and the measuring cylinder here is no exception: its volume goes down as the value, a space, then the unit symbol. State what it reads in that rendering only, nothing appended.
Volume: 5 mL
